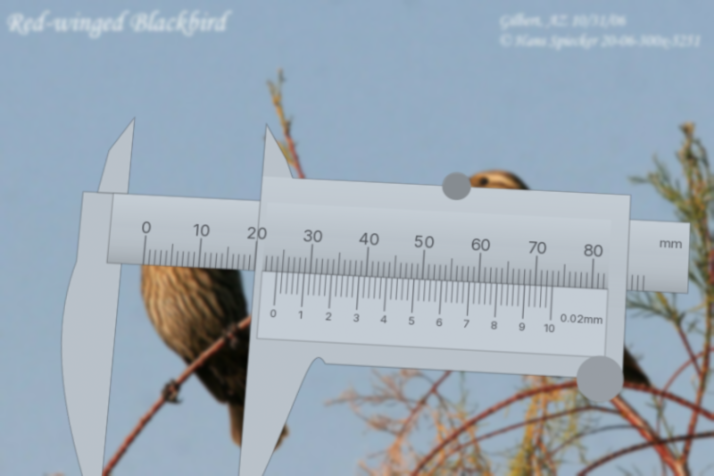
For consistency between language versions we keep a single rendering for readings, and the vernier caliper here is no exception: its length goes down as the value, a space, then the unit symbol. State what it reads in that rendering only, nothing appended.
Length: 24.0 mm
